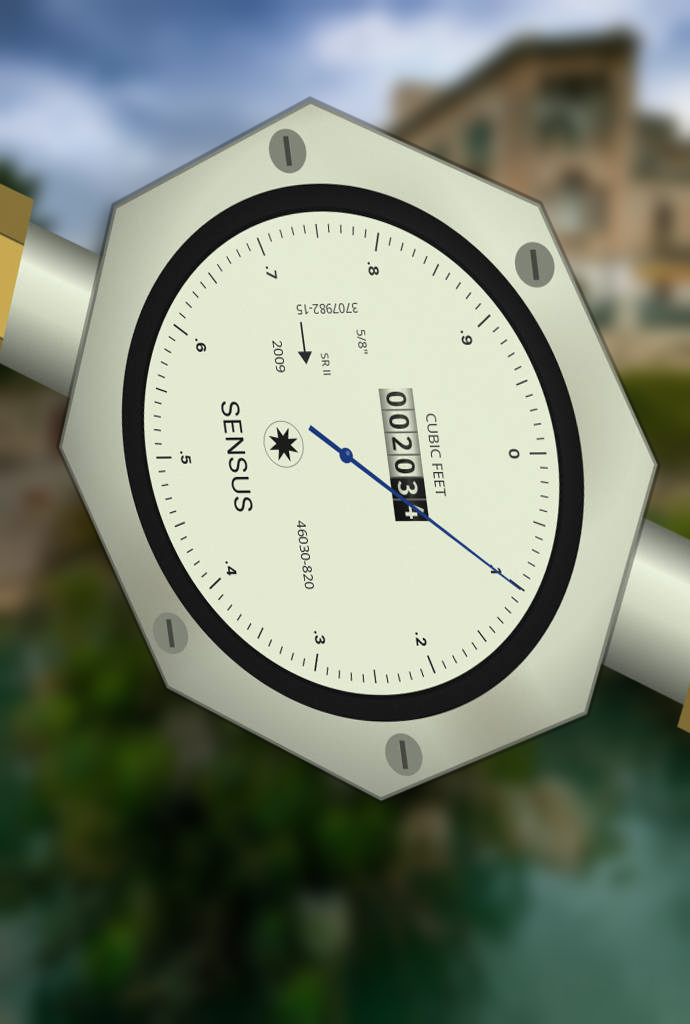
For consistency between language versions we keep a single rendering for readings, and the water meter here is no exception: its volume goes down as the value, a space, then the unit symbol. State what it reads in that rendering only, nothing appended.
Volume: 2034.10 ft³
